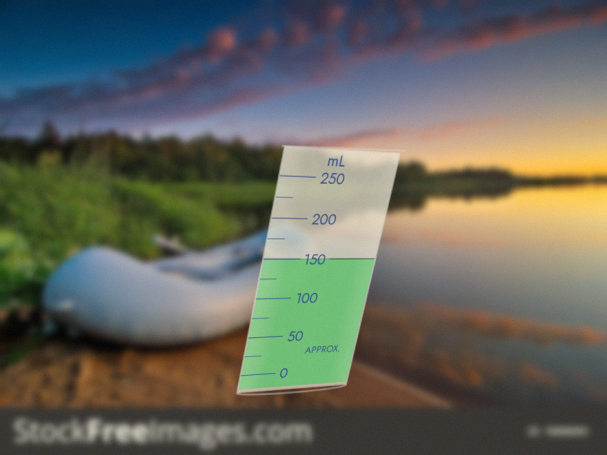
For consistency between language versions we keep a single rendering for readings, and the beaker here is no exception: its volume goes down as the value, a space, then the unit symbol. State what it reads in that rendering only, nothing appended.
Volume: 150 mL
